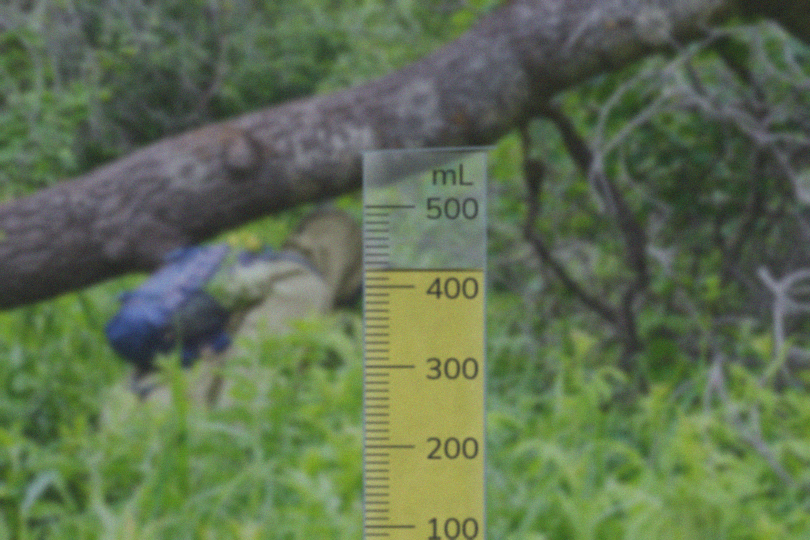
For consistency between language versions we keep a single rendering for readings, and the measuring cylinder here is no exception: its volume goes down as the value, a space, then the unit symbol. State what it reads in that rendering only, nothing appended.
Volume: 420 mL
